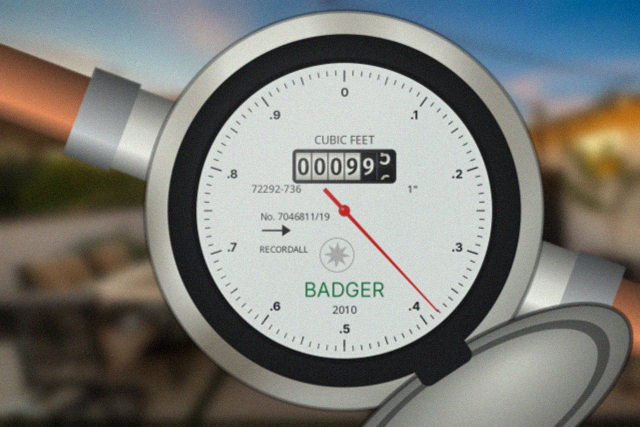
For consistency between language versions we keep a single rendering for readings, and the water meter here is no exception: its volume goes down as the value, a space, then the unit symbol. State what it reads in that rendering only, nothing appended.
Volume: 995.38 ft³
